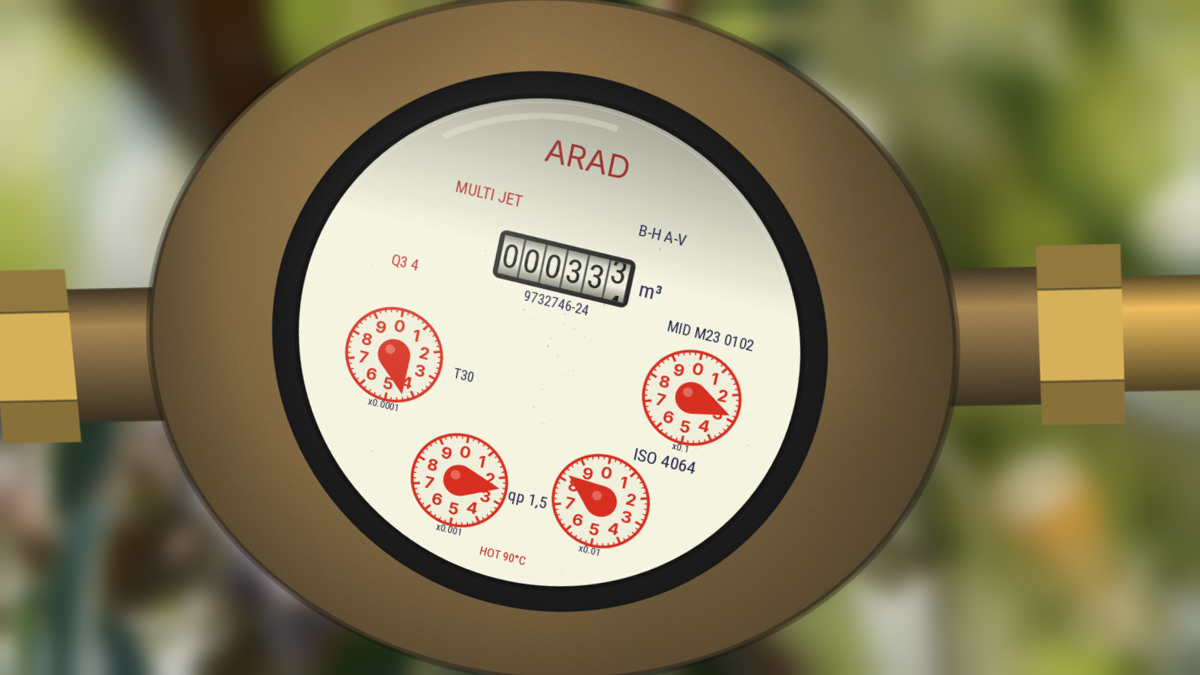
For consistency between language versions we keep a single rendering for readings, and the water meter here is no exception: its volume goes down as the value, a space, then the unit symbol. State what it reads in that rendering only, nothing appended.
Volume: 333.2824 m³
